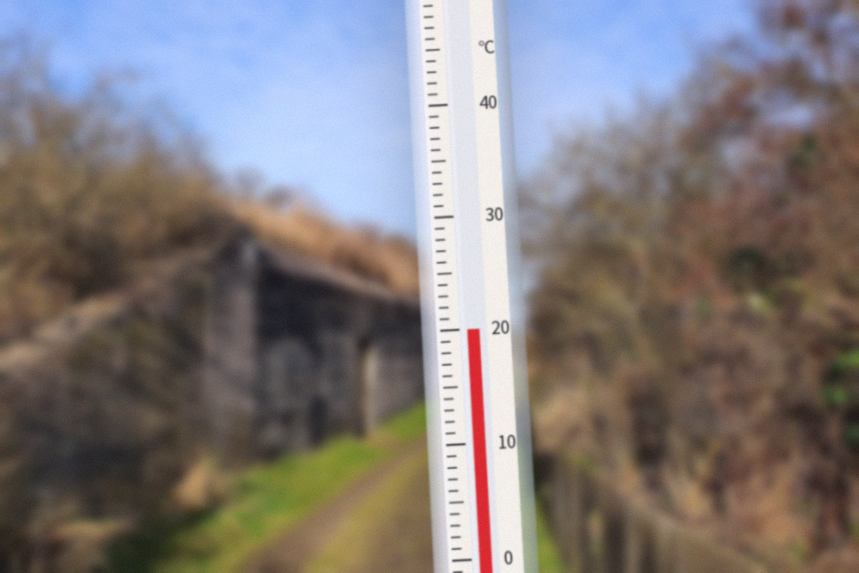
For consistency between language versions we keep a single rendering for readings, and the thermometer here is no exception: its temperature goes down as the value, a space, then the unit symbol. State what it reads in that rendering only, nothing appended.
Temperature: 20 °C
